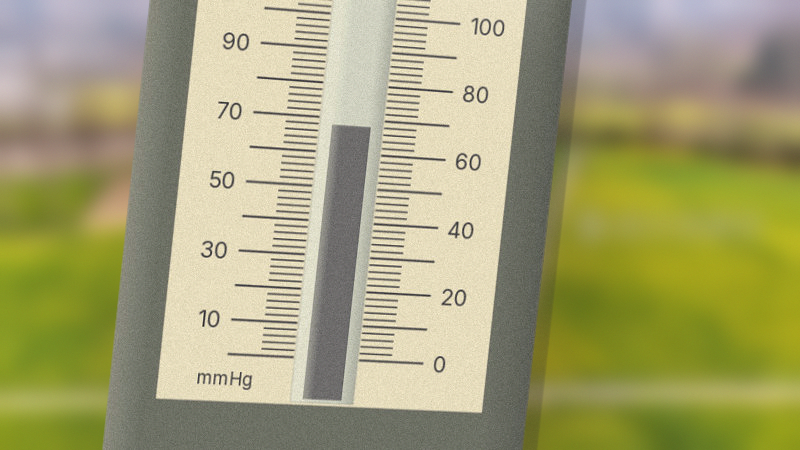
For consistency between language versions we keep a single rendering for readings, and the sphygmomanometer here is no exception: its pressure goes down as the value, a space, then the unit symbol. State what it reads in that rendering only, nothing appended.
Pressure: 68 mmHg
